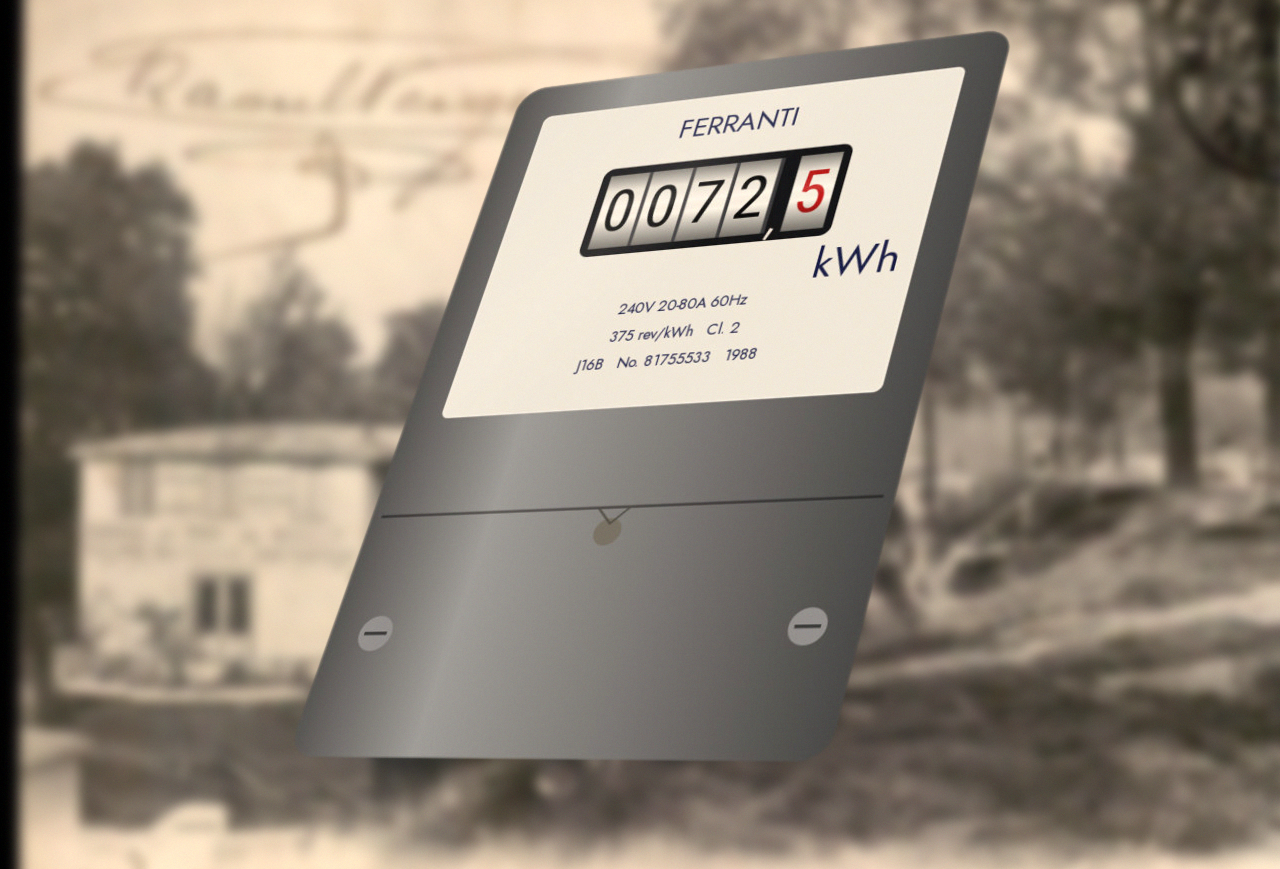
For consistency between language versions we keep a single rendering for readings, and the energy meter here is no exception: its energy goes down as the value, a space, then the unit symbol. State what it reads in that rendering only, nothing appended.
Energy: 72.5 kWh
